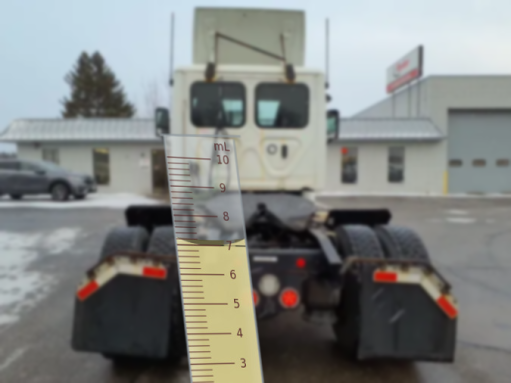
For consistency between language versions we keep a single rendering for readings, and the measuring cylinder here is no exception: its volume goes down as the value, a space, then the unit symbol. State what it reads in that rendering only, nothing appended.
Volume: 7 mL
